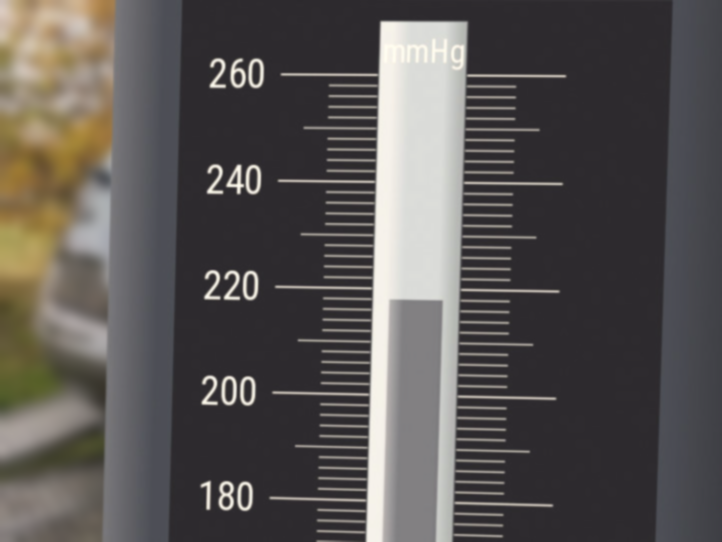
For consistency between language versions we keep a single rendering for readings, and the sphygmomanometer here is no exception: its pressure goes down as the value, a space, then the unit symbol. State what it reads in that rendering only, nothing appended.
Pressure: 218 mmHg
